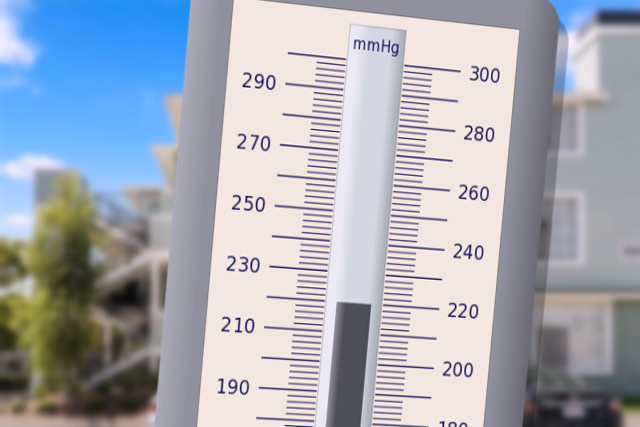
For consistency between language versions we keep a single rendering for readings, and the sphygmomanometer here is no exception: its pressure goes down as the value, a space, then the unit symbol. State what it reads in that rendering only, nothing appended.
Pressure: 220 mmHg
